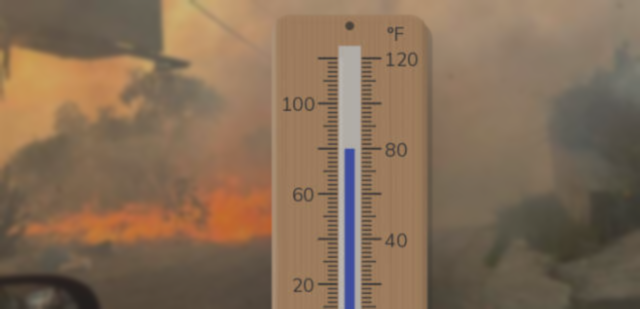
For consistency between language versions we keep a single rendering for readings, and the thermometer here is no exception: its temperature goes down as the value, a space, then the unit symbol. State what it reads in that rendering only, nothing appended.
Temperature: 80 °F
